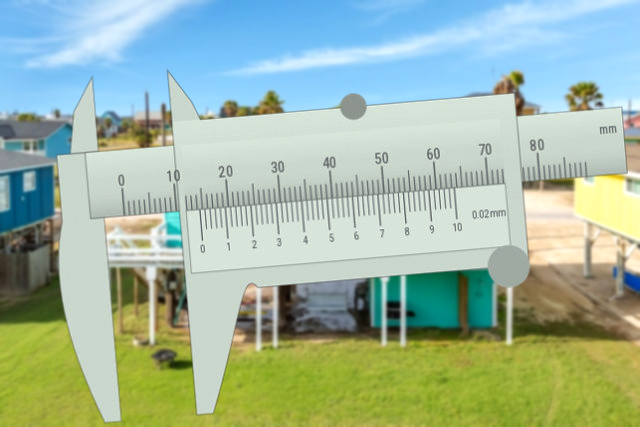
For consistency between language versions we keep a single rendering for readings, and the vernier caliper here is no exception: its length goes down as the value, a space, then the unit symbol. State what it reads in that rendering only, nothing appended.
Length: 14.5 mm
